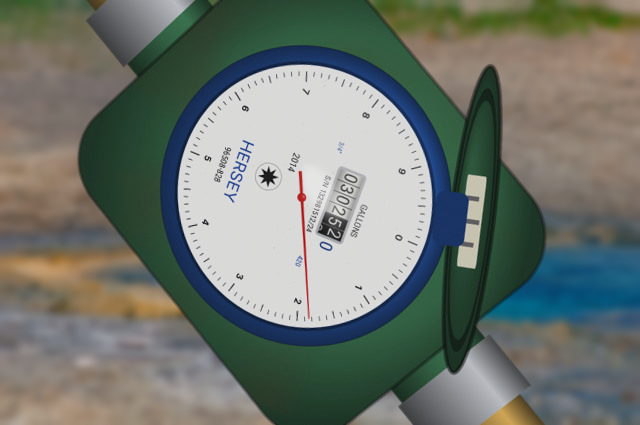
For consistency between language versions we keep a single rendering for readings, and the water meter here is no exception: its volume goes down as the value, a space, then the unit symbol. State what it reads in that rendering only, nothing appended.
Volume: 302521.8 gal
